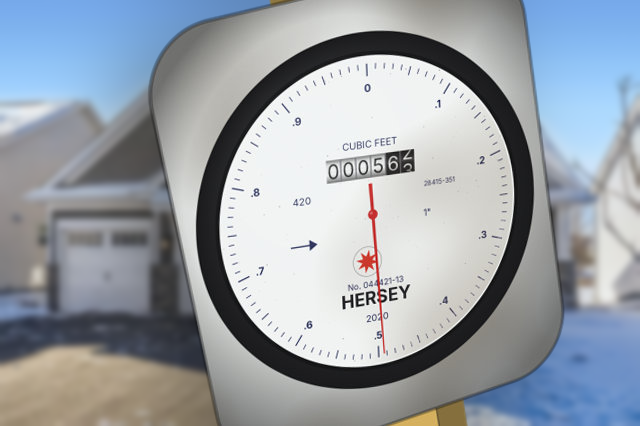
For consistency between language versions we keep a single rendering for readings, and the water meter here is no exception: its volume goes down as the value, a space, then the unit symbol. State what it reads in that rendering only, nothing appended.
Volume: 562.49 ft³
